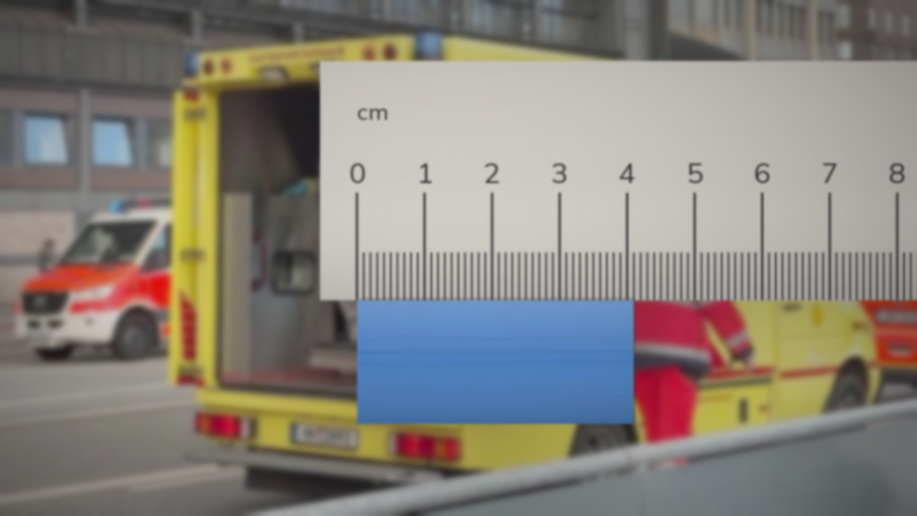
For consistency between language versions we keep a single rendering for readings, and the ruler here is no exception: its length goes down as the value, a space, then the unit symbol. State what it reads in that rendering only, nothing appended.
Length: 4.1 cm
